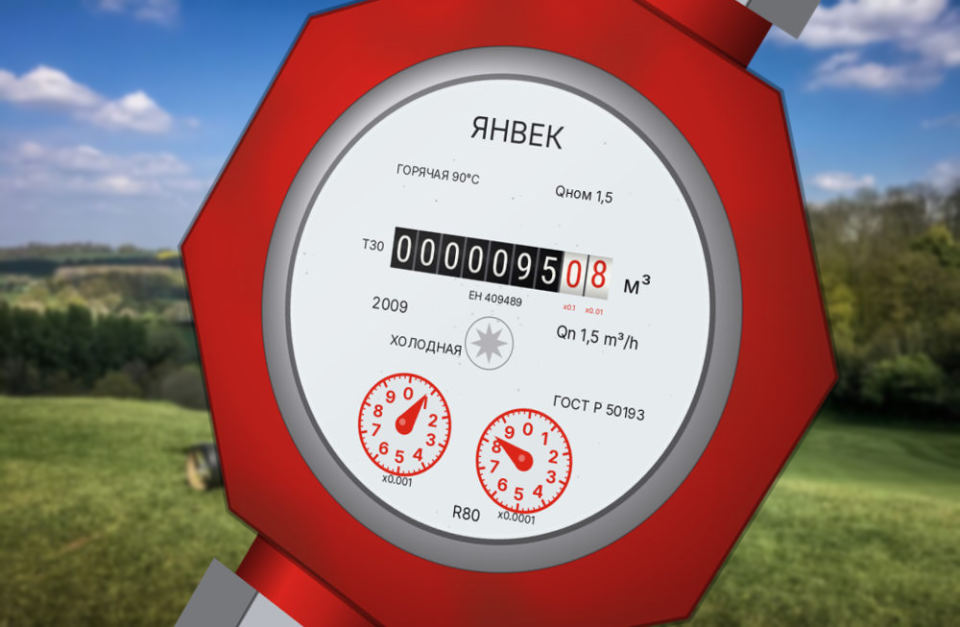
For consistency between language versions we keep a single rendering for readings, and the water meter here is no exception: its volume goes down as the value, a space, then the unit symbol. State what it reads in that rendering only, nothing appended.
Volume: 95.0808 m³
